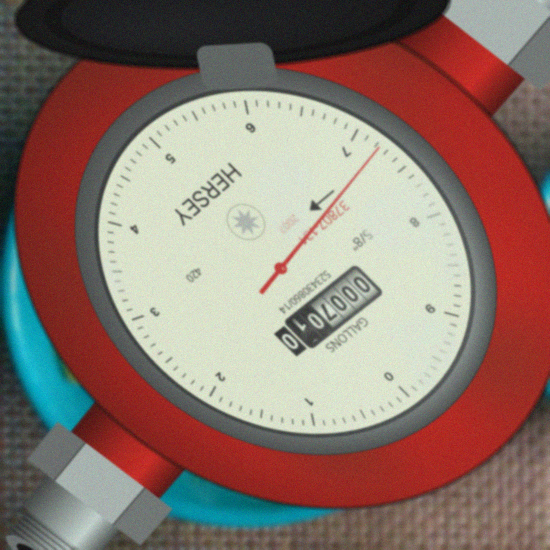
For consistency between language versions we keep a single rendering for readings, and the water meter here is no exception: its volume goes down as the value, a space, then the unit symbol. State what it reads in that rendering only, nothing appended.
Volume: 7007.2 gal
